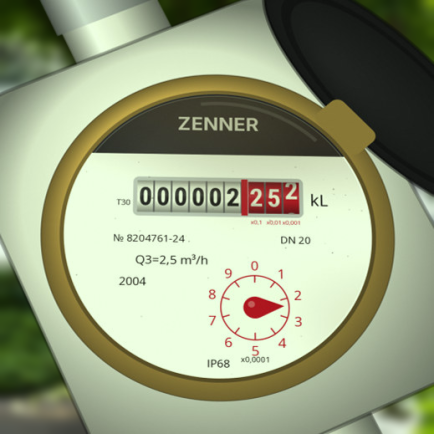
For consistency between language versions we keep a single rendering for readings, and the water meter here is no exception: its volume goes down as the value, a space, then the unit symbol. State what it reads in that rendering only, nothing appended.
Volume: 2.2522 kL
